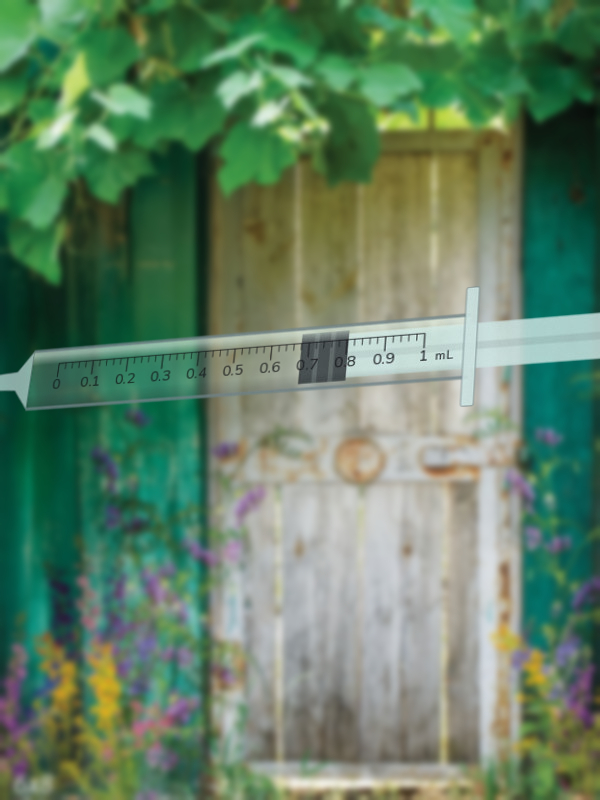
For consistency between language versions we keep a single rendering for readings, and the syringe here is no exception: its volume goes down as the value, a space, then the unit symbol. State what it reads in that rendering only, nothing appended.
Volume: 0.68 mL
